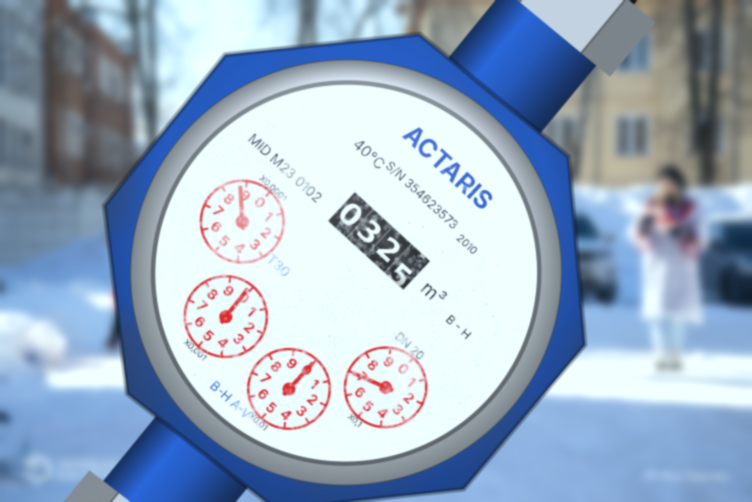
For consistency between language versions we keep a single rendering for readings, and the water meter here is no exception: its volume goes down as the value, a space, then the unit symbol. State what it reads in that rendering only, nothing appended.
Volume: 324.6998 m³
